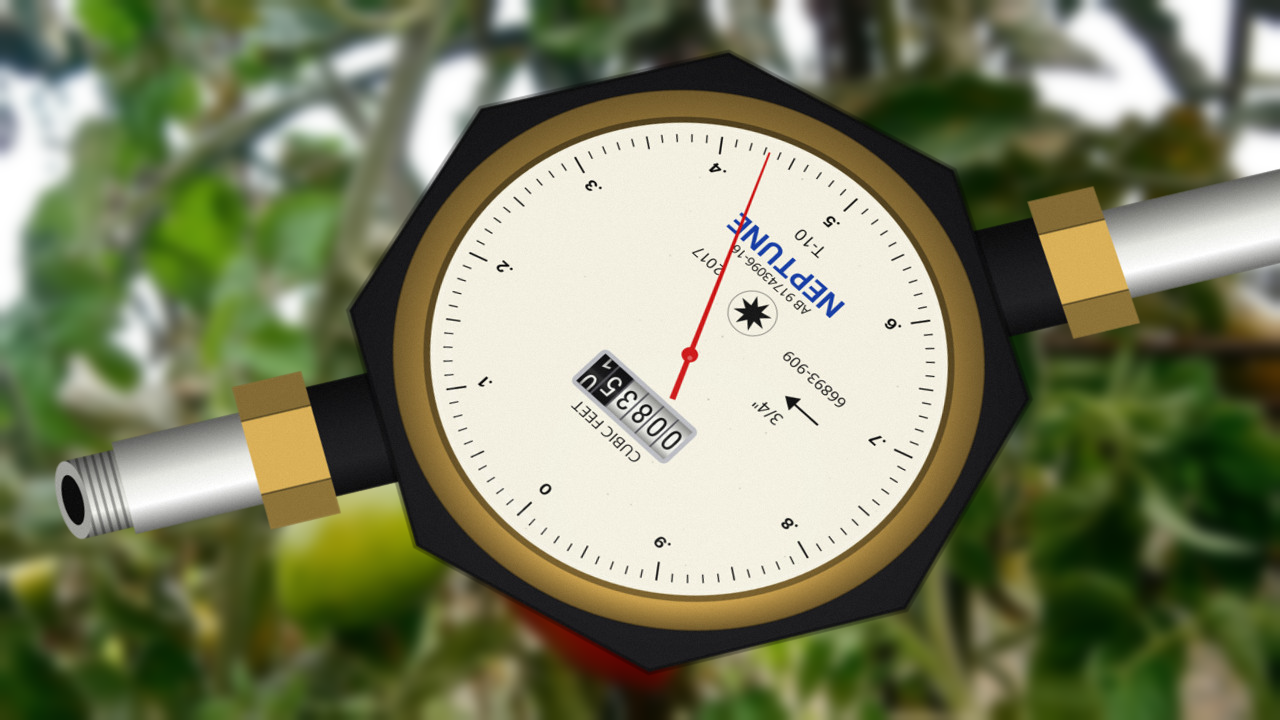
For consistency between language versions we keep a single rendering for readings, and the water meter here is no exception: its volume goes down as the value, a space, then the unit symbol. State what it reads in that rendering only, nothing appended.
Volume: 8350.43 ft³
